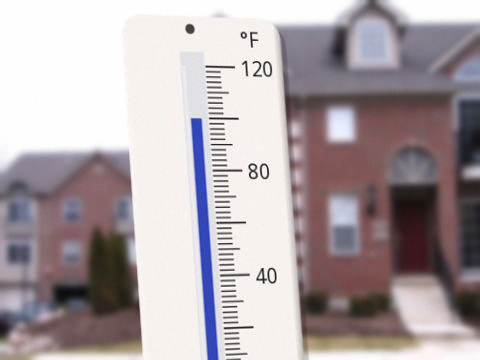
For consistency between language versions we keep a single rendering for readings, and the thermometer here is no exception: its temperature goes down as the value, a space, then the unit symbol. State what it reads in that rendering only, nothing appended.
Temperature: 100 °F
